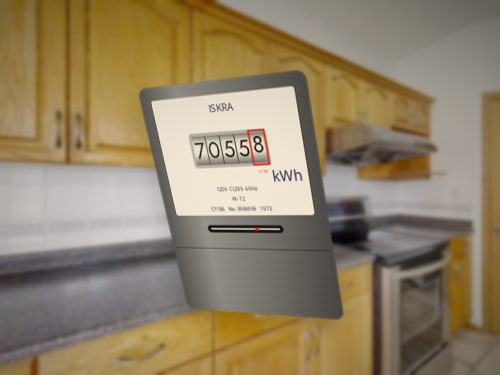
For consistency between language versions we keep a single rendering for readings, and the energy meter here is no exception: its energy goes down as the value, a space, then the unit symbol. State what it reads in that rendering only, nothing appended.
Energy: 7055.8 kWh
